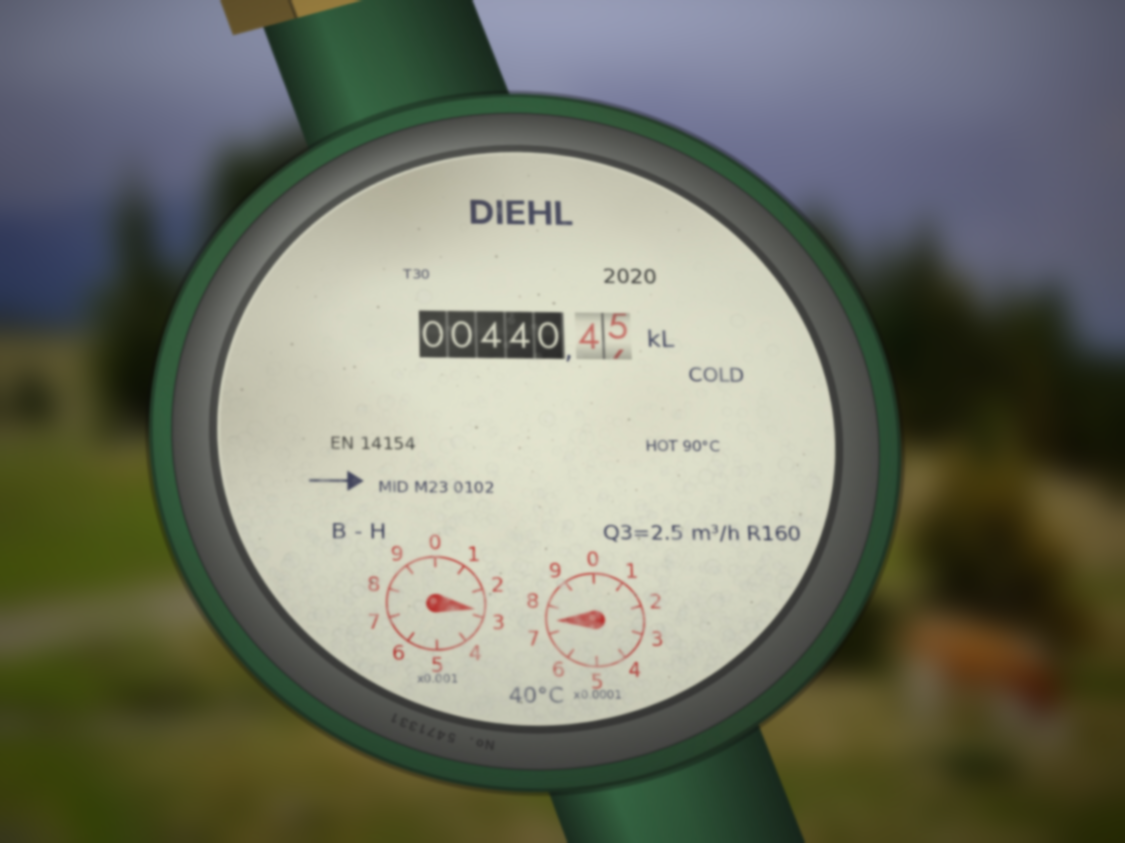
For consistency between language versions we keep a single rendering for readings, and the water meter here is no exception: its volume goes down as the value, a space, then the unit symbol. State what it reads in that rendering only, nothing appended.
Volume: 440.4527 kL
